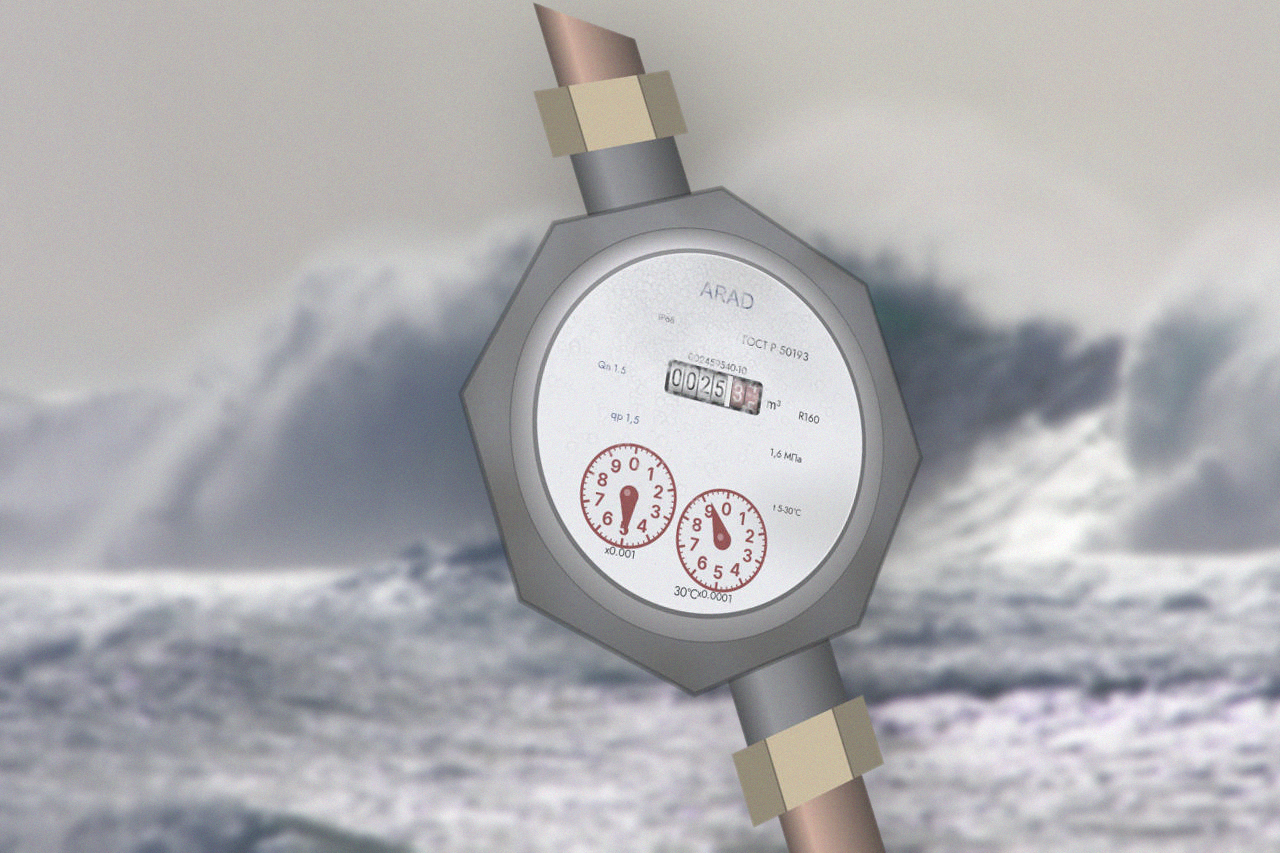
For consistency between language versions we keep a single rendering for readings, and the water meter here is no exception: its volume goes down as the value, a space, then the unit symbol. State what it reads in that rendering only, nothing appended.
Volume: 25.3449 m³
